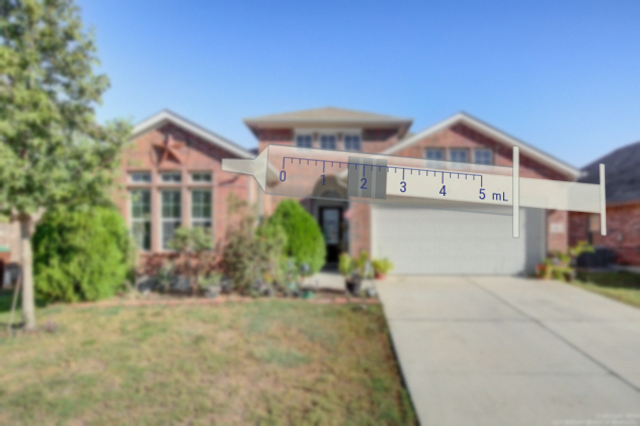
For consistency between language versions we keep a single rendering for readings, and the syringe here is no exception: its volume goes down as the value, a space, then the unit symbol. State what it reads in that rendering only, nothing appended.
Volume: 1.6 mL
